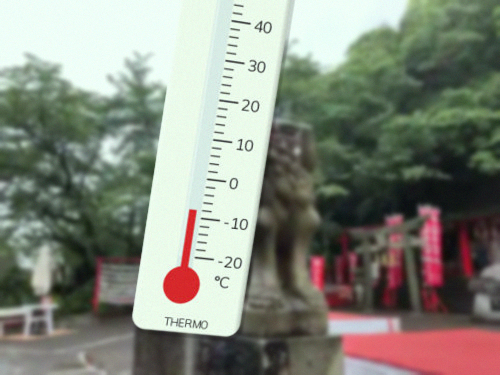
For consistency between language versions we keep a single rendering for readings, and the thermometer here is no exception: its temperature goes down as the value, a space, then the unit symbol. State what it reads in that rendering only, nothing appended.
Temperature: -8 °C
